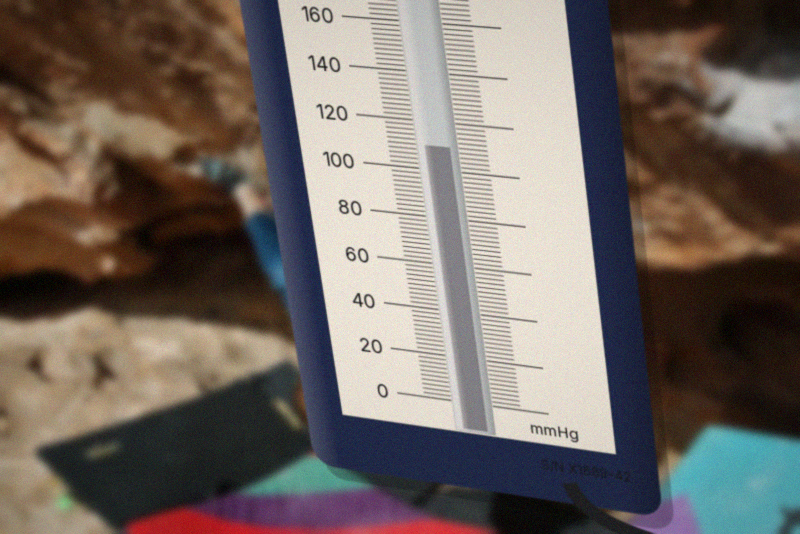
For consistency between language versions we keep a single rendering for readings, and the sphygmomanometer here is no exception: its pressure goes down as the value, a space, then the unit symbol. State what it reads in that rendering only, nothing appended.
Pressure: 110 mmHg
